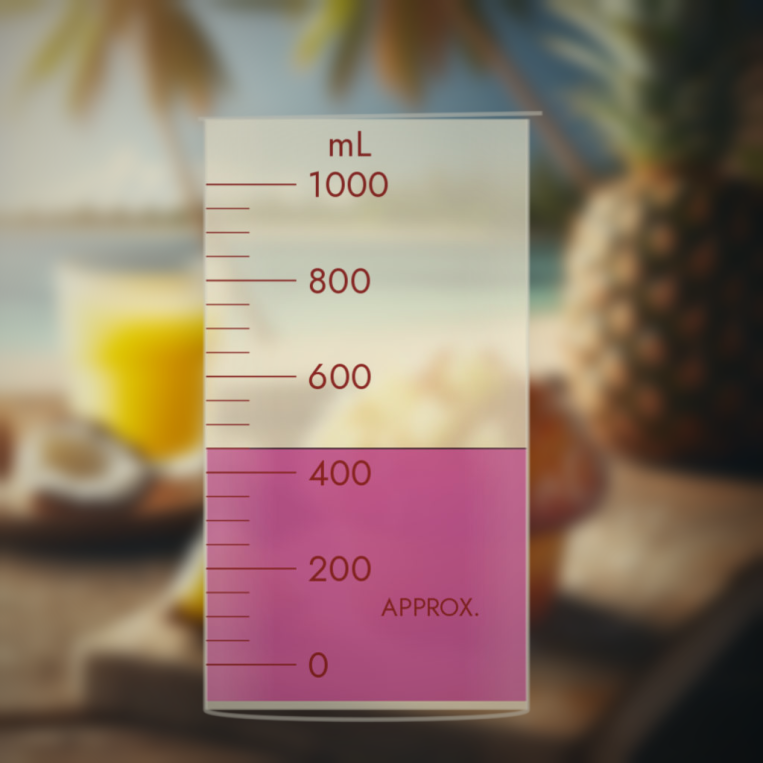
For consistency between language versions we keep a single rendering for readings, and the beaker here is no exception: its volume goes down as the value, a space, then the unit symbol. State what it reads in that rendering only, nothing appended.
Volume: 450 mL
